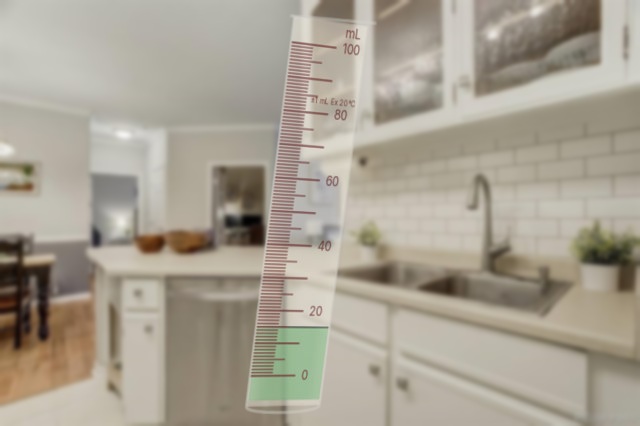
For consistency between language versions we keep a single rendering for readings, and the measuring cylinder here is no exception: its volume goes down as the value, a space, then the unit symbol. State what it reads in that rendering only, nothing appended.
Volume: 15 mL
